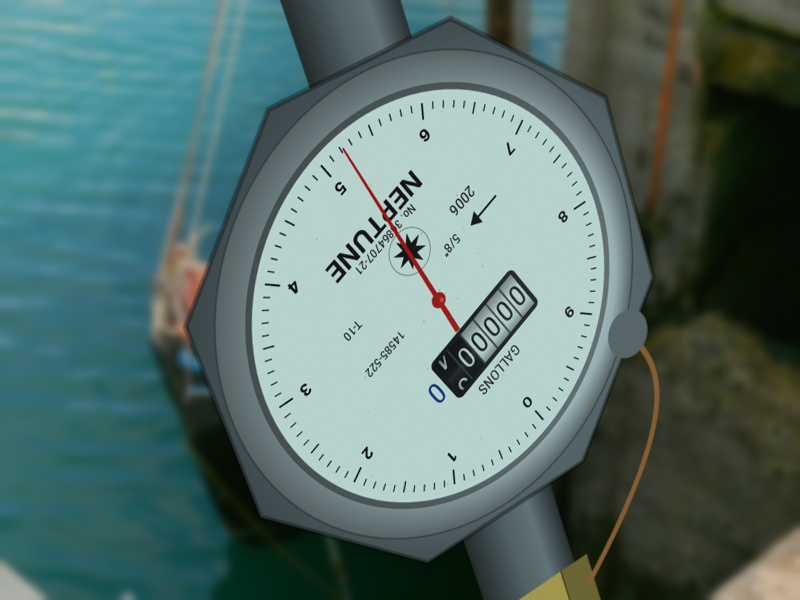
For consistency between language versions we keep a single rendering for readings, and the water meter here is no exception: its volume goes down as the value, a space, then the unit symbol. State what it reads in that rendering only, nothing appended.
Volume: 35.2 gal
